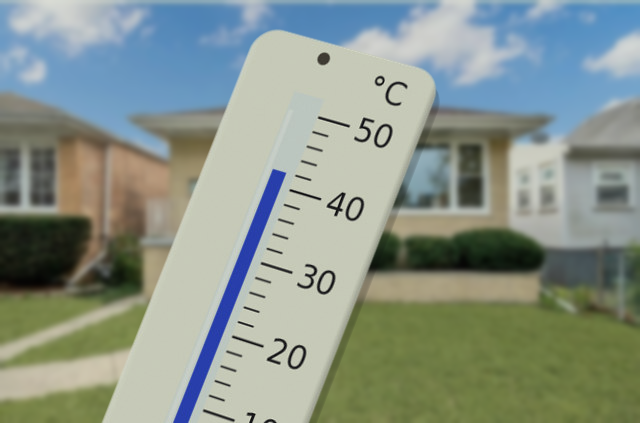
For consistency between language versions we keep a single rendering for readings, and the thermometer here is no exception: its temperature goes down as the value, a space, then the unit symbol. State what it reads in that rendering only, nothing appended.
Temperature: 42 °C
